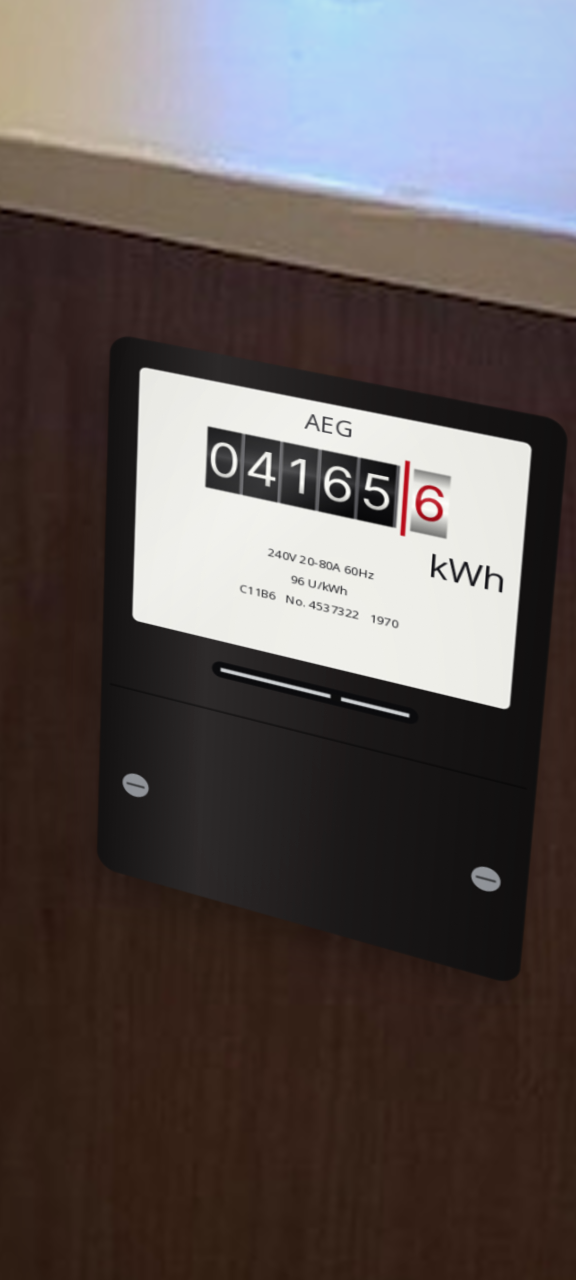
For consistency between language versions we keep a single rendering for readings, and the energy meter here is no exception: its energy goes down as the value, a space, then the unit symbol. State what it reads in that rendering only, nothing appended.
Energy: 4165.6 kWh
